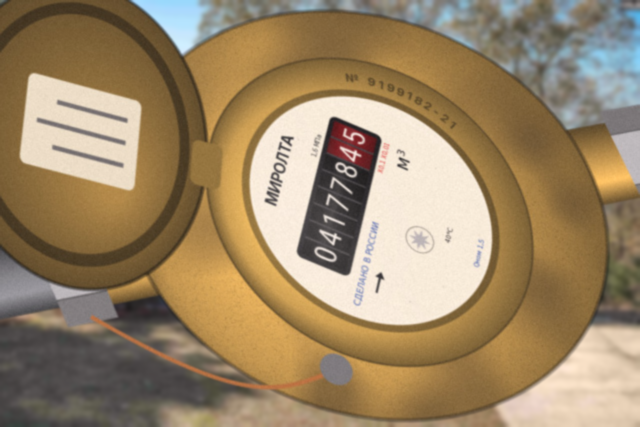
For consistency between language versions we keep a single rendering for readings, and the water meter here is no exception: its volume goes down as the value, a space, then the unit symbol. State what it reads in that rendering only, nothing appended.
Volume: 41778.45 m³
